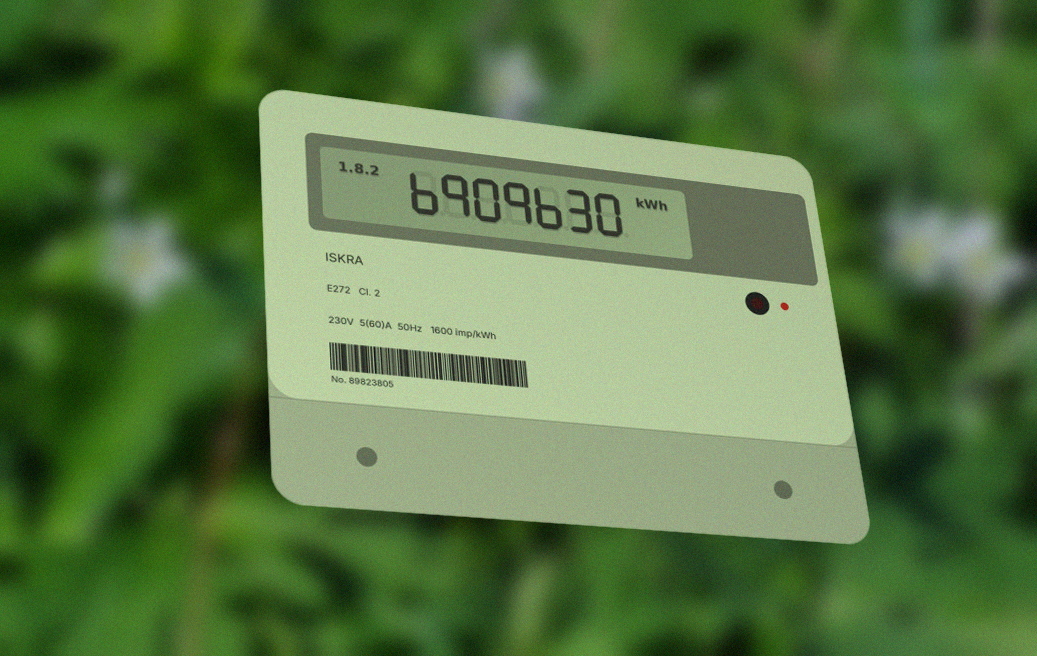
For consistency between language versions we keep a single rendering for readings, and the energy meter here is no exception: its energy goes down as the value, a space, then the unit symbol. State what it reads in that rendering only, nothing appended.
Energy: 6909630 kWh
